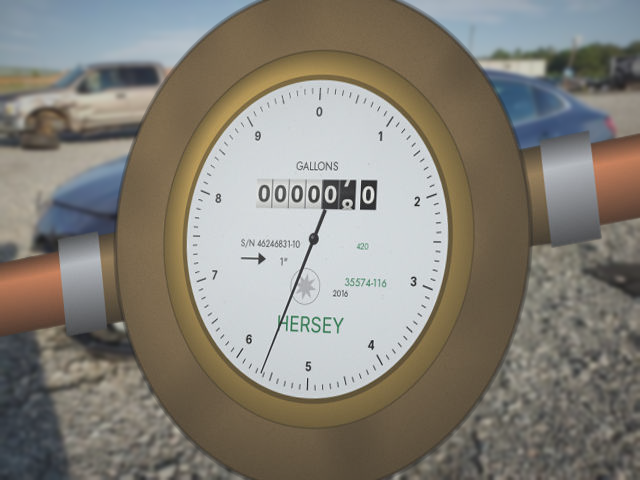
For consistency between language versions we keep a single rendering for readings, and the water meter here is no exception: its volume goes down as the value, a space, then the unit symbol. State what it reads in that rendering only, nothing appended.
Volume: 75.6 gal
